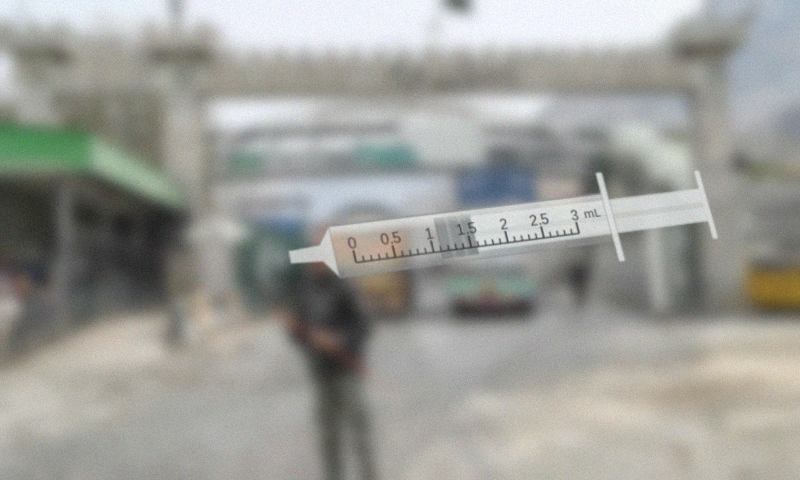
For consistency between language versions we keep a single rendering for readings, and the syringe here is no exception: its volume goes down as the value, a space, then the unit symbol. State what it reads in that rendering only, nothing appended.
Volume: 1.1 mL
